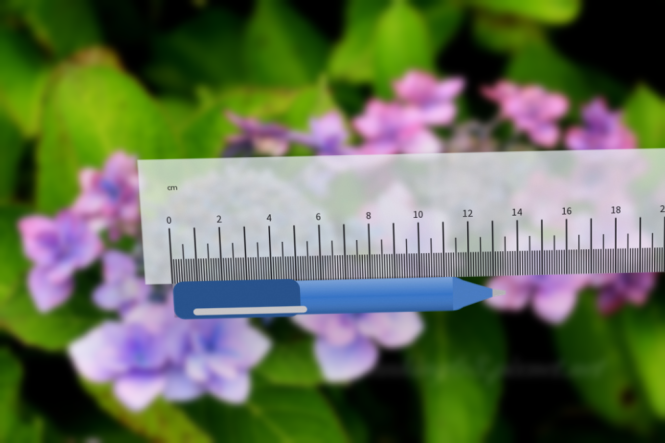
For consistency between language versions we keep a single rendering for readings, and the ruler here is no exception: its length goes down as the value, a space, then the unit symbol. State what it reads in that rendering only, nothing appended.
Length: 13.5 cm
